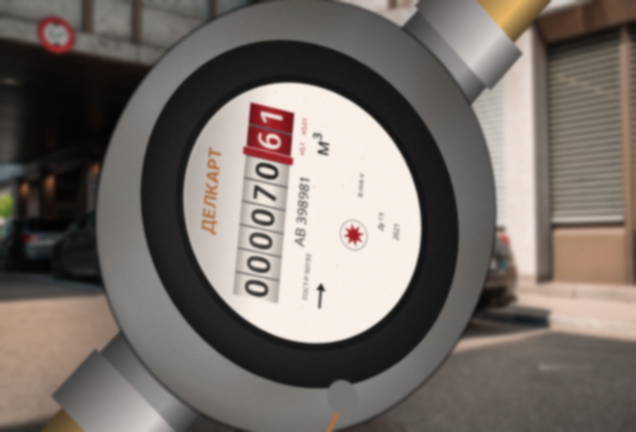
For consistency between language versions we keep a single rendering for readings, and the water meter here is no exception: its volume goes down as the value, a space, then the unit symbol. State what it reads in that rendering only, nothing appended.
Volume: 70.61 m³
